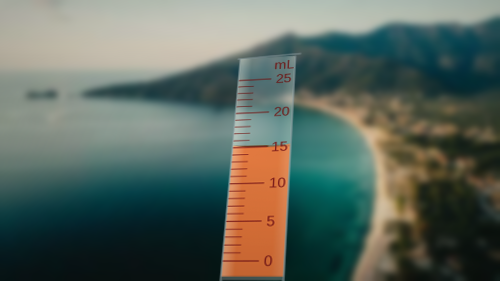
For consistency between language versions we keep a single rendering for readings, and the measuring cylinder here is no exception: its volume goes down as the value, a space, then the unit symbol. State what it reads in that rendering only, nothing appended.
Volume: 15 mL
